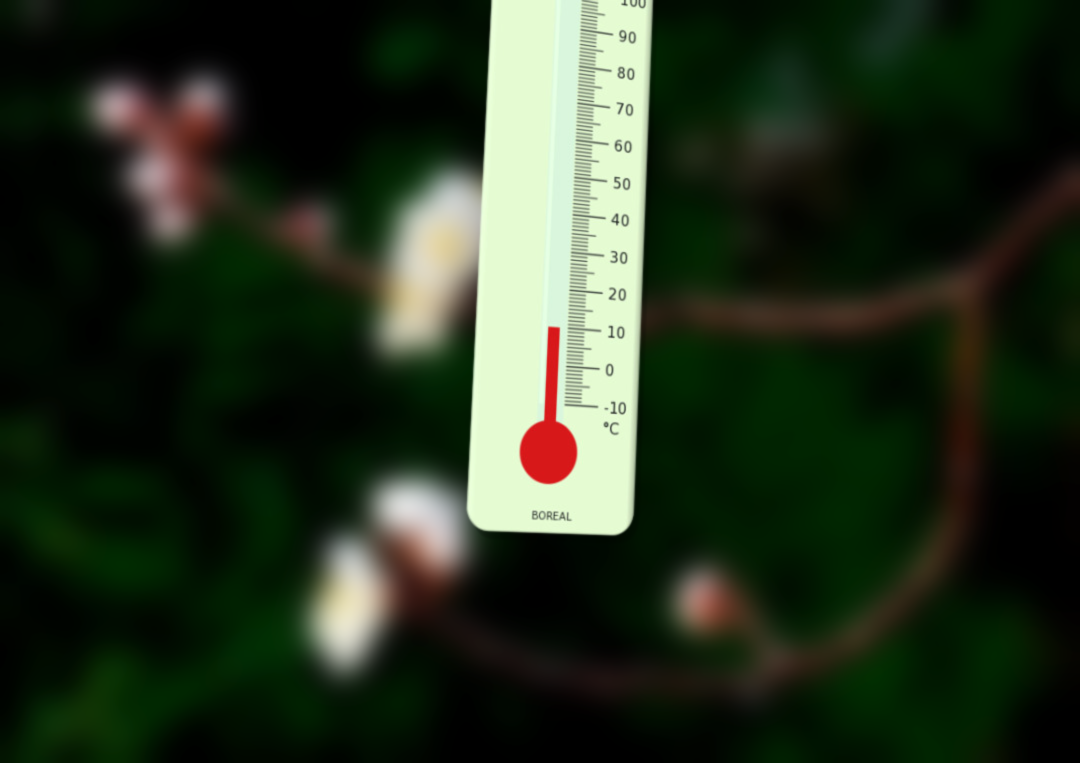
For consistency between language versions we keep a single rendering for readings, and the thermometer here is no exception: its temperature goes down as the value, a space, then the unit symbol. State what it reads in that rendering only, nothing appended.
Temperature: 10 °C
